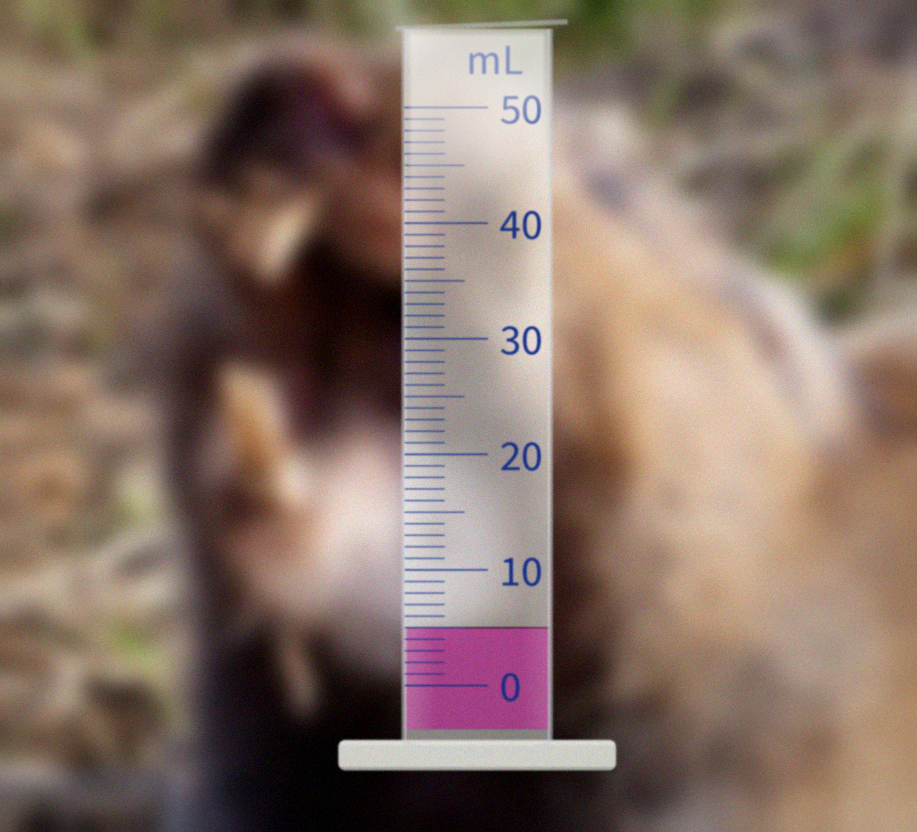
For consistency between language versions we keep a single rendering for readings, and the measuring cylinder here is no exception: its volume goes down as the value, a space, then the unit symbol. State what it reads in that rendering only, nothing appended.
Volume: 5 mL
